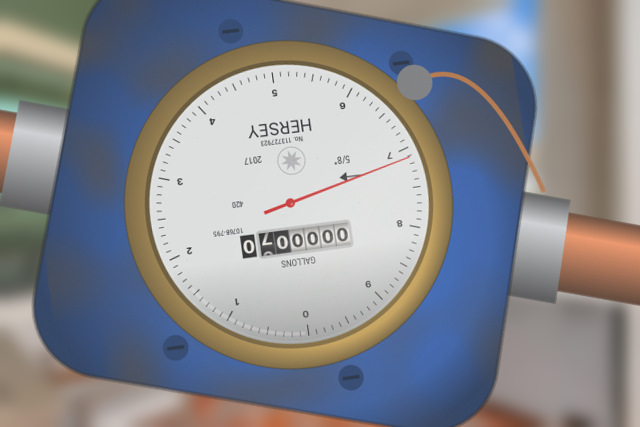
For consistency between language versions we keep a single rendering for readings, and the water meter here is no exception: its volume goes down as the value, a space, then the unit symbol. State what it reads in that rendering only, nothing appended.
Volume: 67.1 gal
